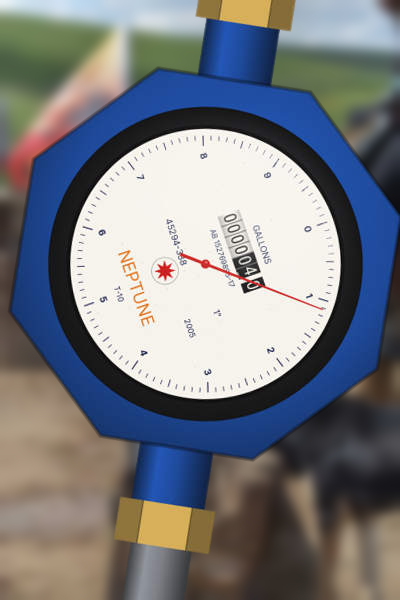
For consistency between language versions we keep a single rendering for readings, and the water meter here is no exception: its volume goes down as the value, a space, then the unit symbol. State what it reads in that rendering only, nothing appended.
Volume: 41.1 gal
